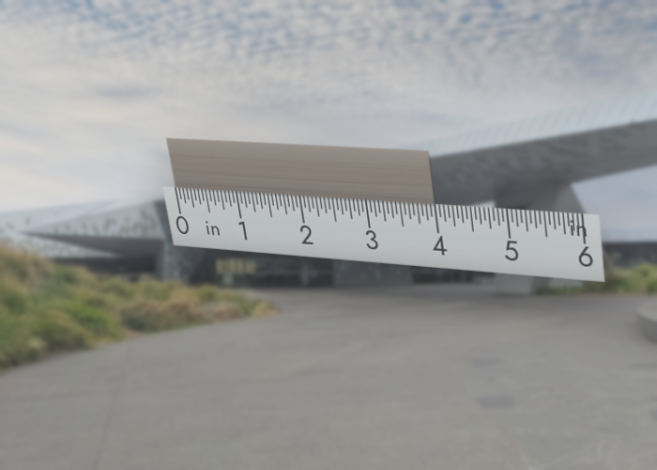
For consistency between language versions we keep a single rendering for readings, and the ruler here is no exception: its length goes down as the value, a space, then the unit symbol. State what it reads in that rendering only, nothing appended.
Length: 4 in
